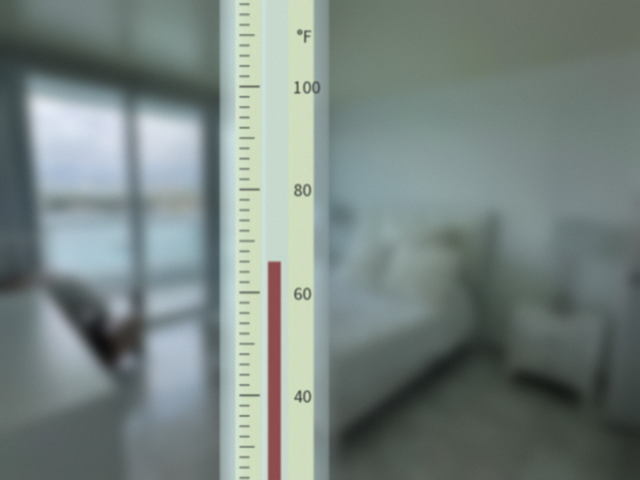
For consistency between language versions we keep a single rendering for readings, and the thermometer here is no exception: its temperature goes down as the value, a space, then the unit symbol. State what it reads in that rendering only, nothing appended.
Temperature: 66 °F
